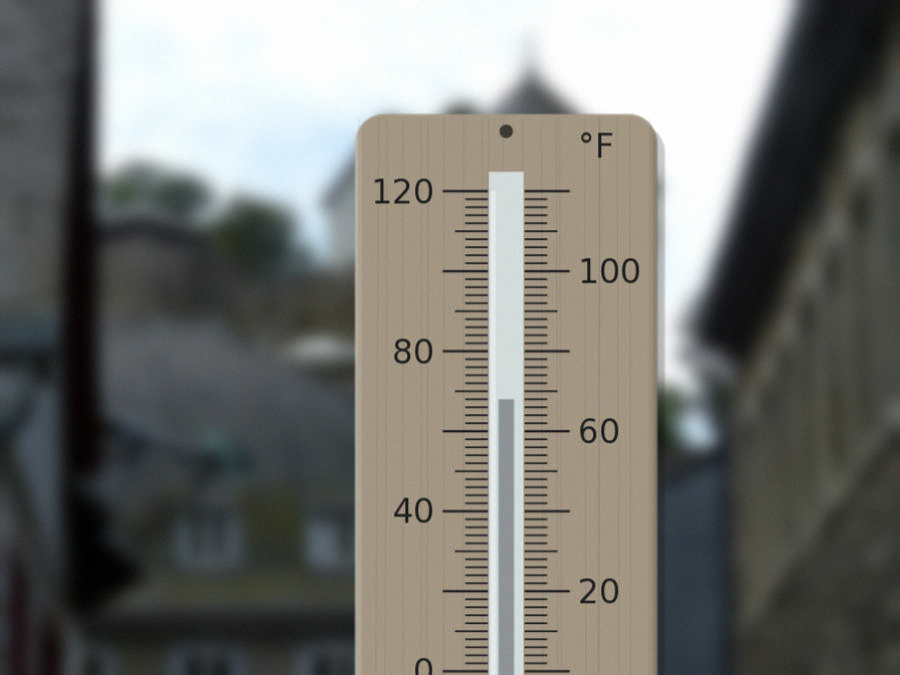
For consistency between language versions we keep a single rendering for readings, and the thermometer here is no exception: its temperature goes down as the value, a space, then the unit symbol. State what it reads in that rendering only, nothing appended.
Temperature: 68 °F
